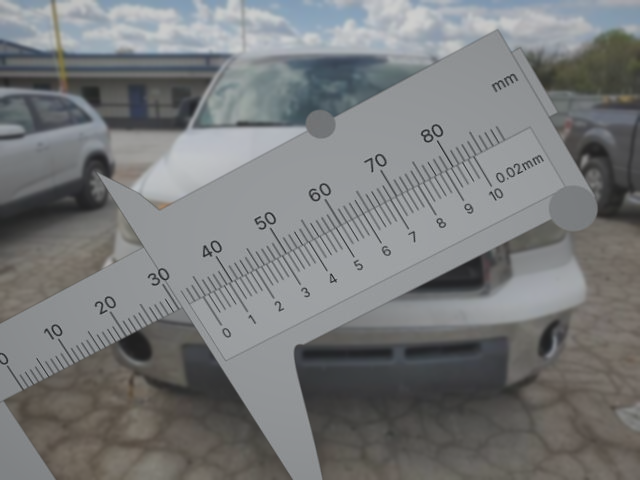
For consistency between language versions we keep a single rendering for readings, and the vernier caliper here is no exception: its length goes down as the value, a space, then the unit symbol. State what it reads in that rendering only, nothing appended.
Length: 34.6 mm
